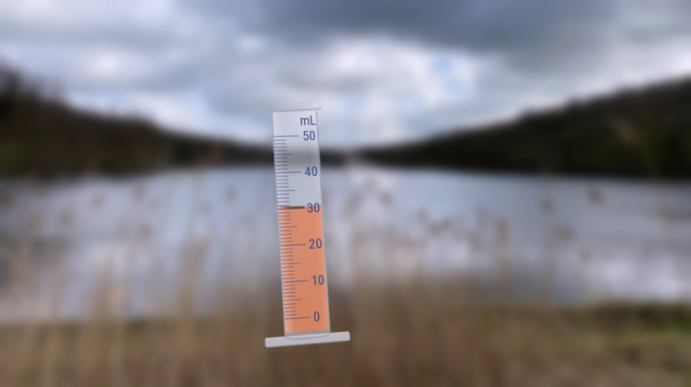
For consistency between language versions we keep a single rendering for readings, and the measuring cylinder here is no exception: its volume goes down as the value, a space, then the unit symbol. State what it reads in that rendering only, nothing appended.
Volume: 30 mL
